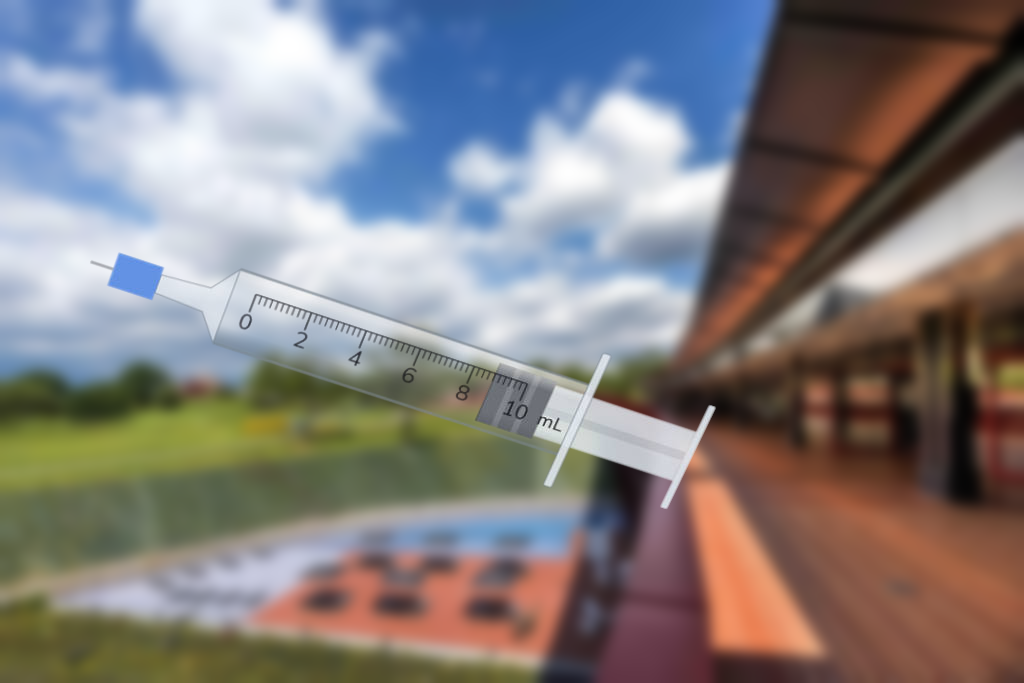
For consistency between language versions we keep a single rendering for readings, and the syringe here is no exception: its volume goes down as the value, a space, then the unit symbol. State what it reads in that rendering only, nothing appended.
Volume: 8.8 mL
